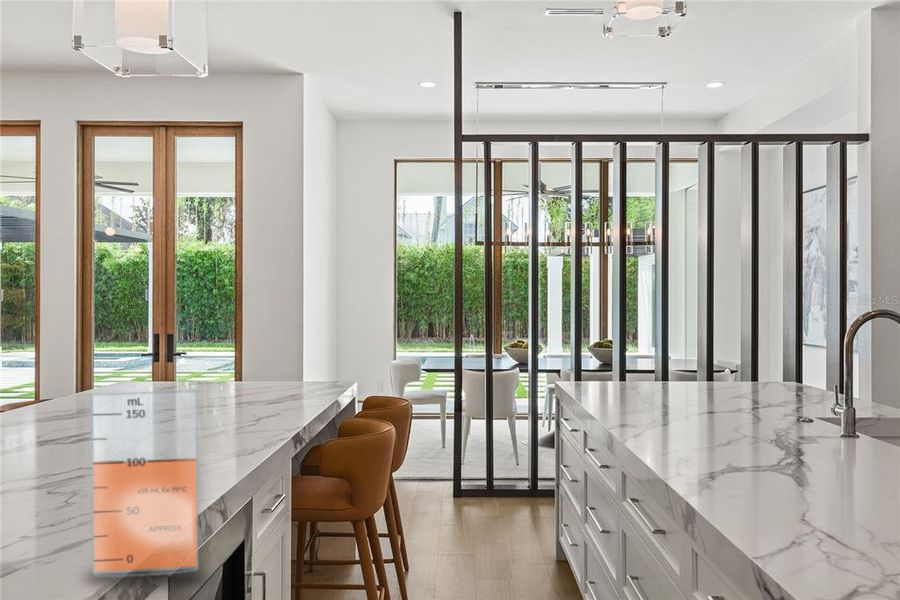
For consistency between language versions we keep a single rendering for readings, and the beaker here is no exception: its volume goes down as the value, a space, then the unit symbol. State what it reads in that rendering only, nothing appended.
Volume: 100 mL
